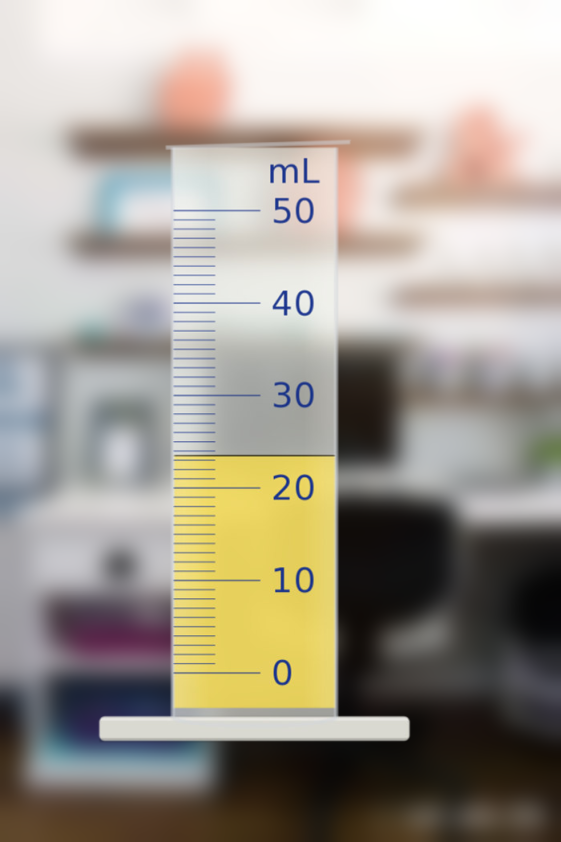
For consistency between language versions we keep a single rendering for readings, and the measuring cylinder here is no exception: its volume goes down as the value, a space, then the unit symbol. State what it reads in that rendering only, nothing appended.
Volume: 23.5 mL
